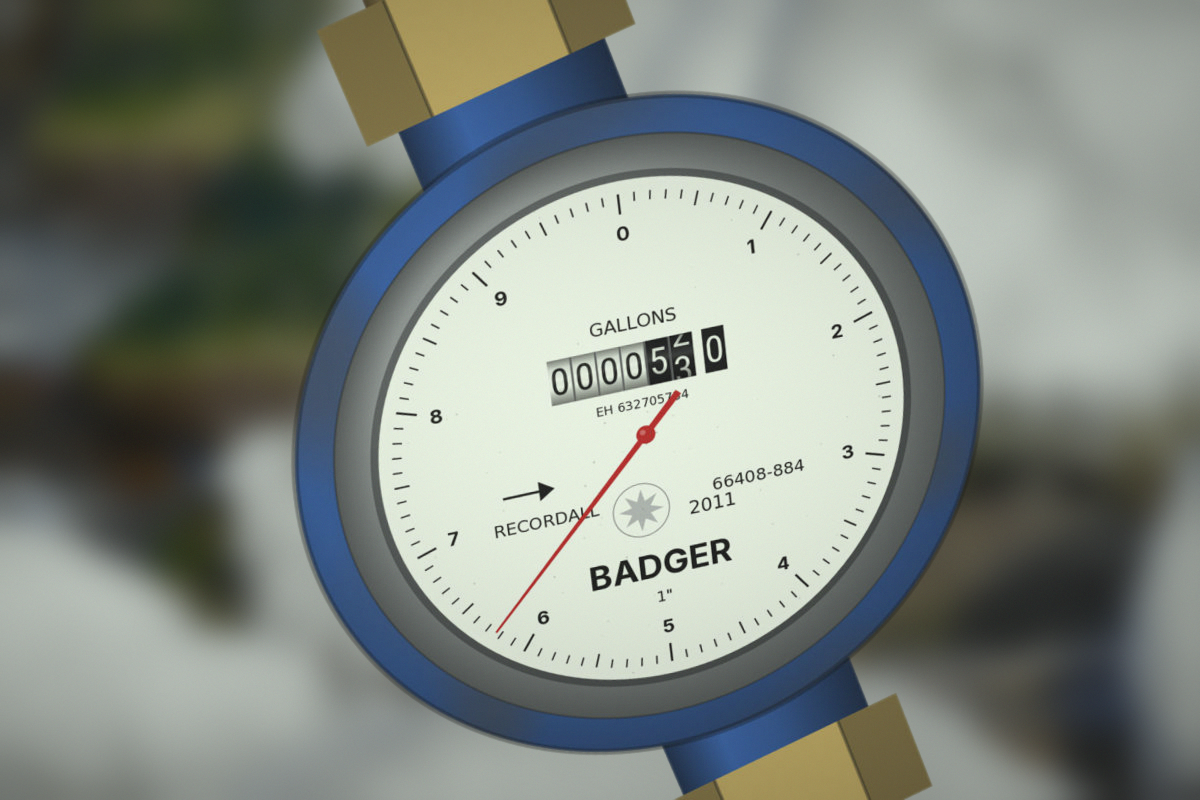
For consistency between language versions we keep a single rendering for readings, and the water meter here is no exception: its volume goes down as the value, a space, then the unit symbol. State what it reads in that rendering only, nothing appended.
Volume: 526.2 gal
